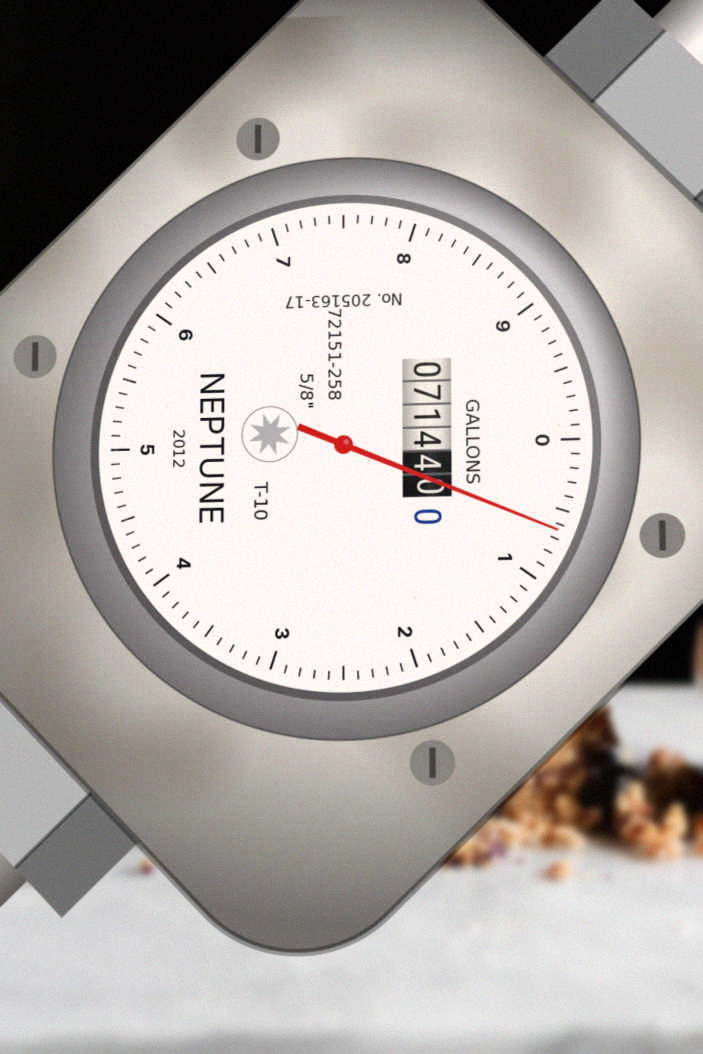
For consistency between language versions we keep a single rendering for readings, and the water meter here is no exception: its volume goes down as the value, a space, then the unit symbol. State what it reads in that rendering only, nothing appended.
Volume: 714400.6 gal
